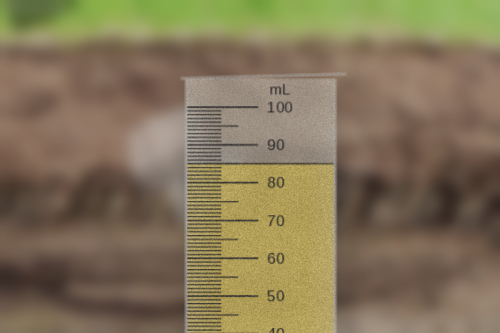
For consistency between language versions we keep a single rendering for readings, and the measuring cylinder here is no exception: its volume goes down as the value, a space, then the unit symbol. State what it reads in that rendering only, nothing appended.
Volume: 85 mL
